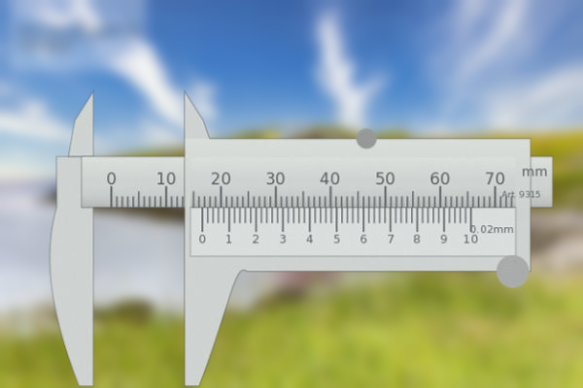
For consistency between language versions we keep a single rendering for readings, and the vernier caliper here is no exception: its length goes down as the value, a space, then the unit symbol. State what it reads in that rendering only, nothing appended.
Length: 16.6 mm
